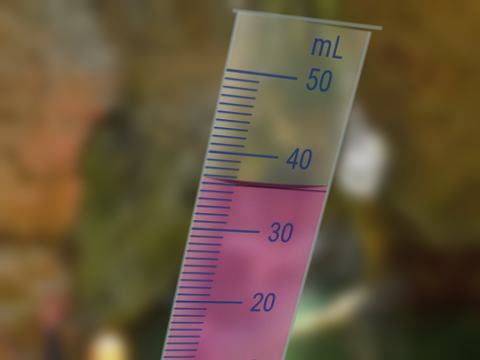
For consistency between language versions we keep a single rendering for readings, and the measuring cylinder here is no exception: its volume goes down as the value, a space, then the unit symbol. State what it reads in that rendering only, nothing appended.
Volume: 36 mL
